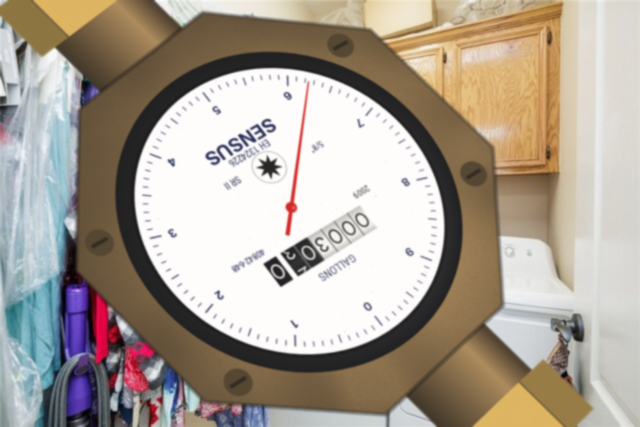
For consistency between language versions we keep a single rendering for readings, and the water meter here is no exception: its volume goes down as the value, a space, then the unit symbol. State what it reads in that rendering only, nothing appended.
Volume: 3026.2 gal
